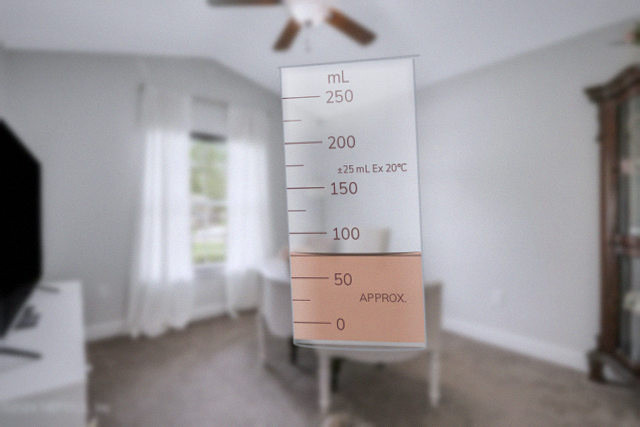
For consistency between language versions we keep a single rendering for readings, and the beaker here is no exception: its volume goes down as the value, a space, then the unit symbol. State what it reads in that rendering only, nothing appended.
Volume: 75 mL
